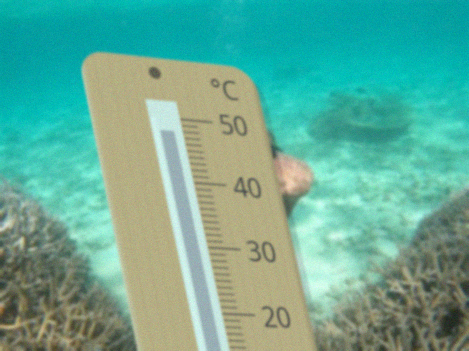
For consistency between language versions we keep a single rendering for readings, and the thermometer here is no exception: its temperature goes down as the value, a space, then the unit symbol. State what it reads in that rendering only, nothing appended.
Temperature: 48 °C
